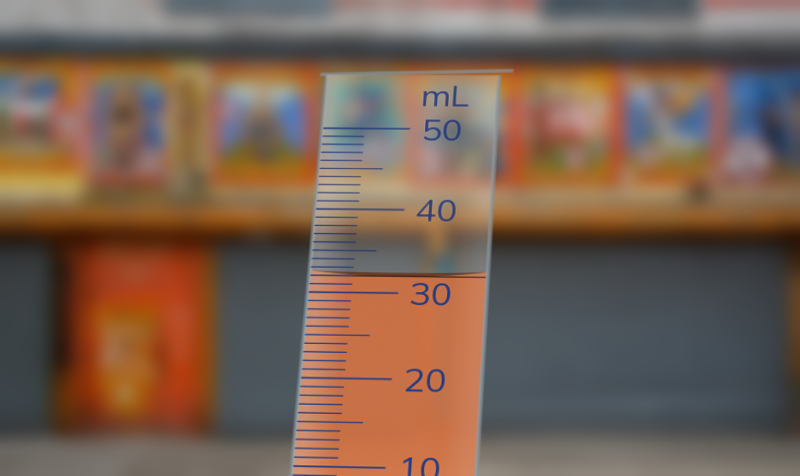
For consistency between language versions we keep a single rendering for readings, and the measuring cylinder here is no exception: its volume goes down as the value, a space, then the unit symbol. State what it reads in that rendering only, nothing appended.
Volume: 32 mL
